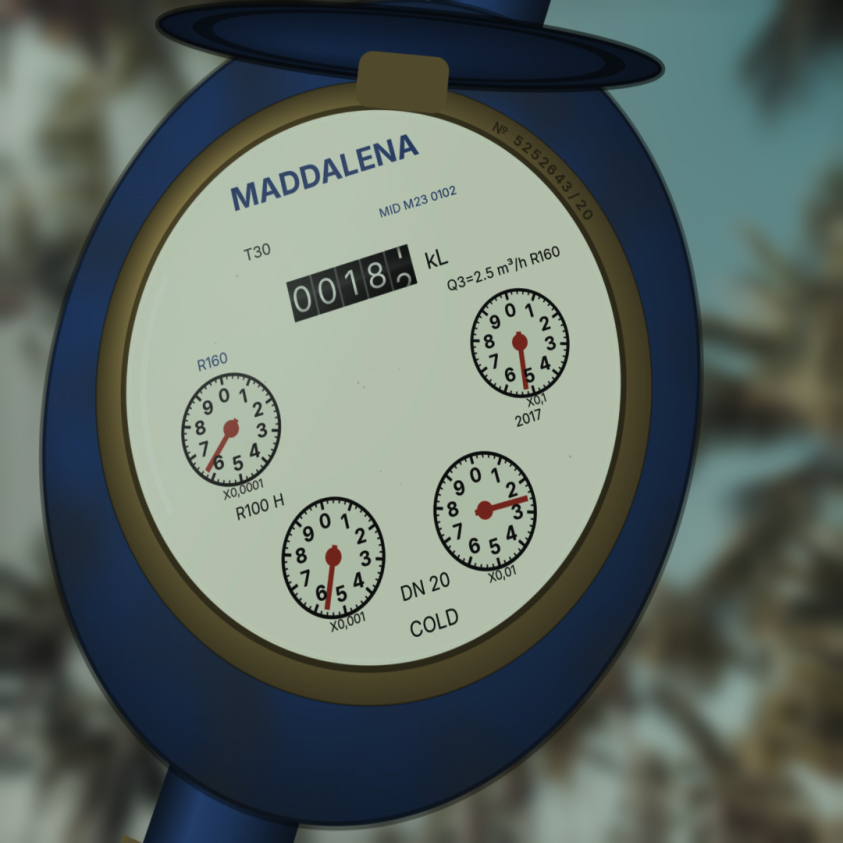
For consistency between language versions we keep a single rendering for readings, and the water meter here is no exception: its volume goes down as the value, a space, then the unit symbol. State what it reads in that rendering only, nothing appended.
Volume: 181.5256 kL
